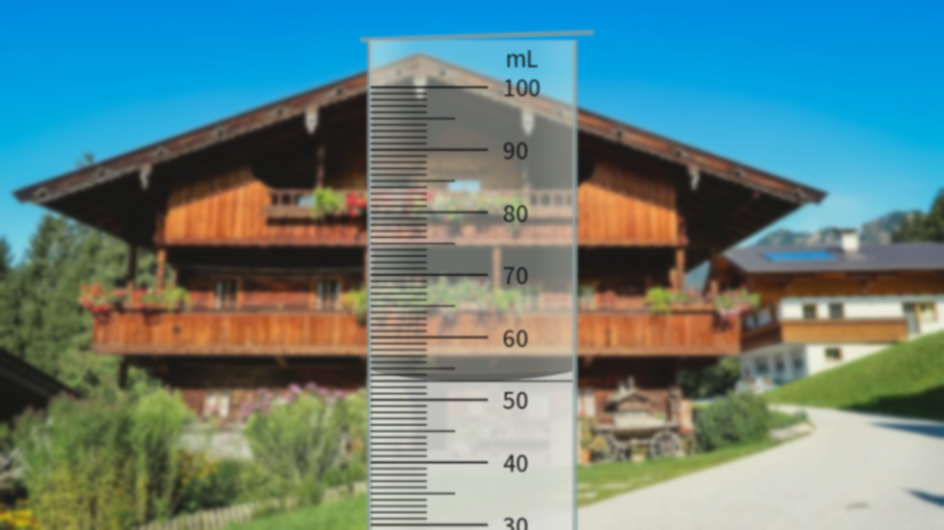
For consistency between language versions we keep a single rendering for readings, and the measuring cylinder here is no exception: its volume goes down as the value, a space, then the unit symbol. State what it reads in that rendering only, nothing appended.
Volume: 53 mL
